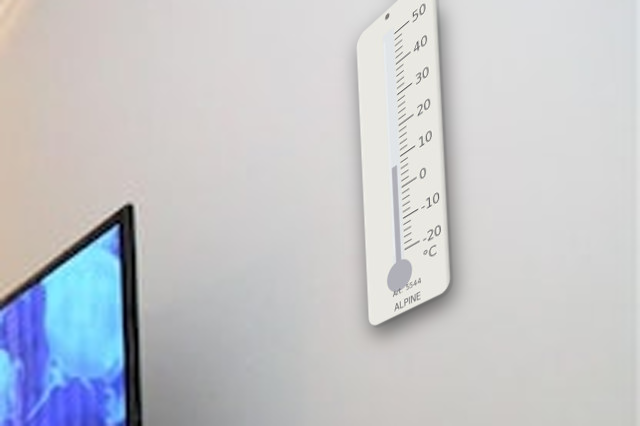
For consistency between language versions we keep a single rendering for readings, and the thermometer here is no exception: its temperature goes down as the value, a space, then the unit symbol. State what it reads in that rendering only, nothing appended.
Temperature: 8 °C
